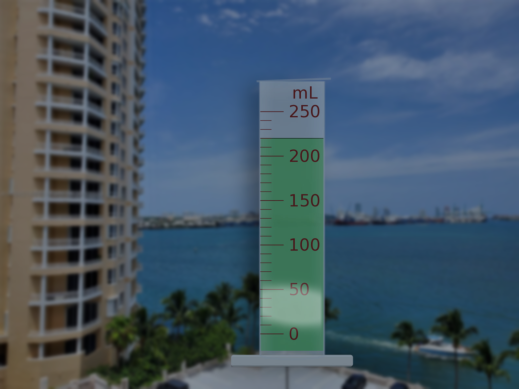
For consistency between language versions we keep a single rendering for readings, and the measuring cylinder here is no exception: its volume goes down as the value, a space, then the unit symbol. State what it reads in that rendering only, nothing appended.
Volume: 220 mL
